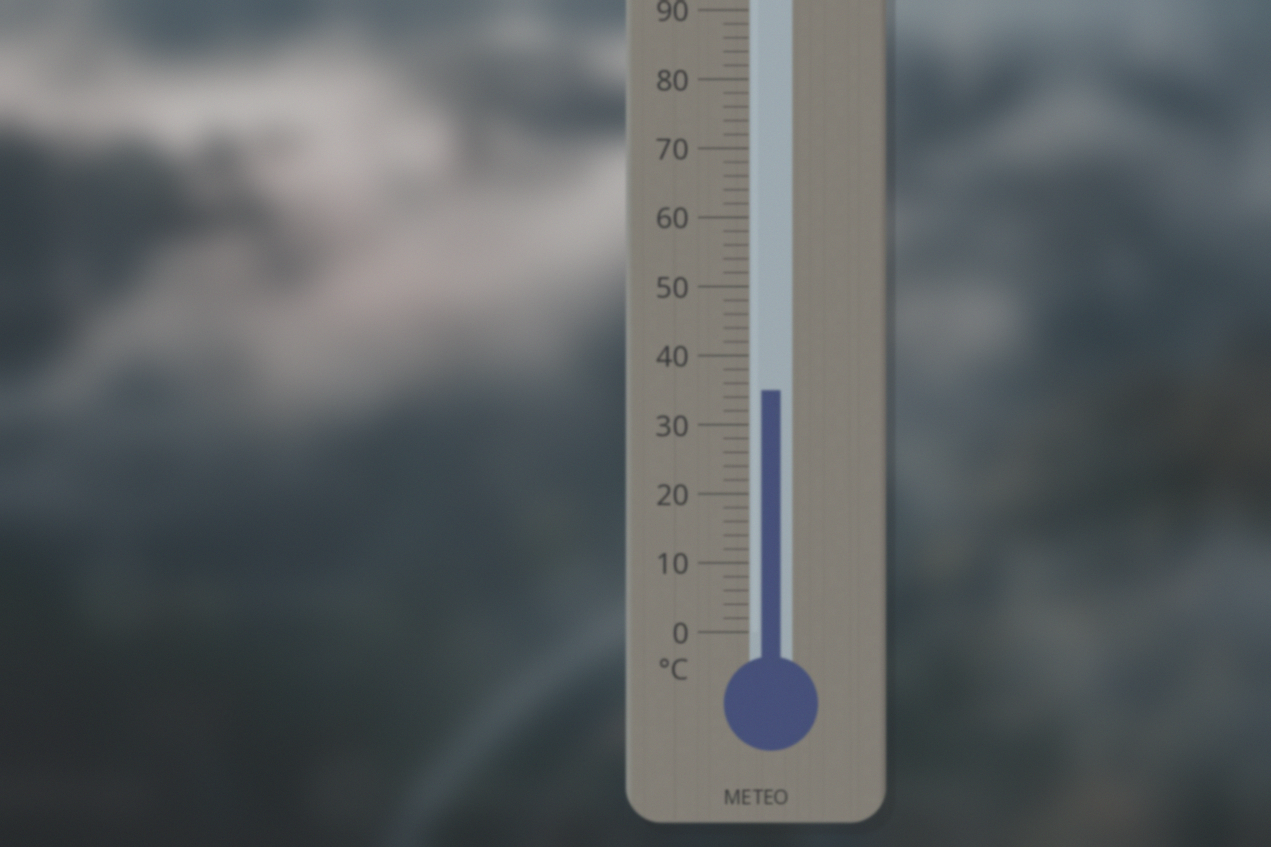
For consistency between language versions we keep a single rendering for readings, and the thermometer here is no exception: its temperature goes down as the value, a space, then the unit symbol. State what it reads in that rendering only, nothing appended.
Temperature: 35 °C
